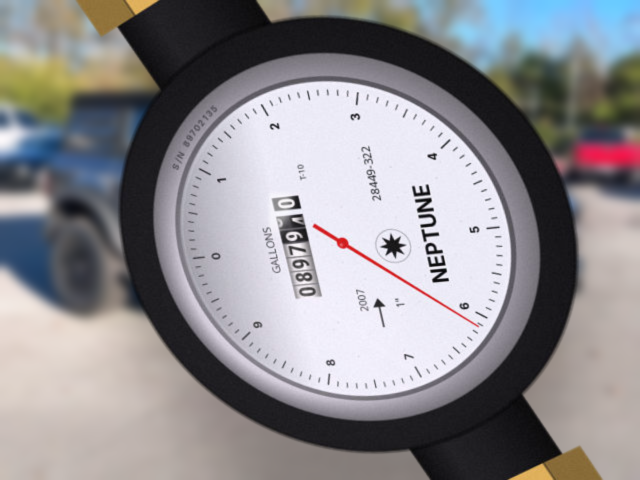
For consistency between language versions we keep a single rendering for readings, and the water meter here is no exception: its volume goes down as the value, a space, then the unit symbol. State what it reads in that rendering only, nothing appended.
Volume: 897936.1 gal
